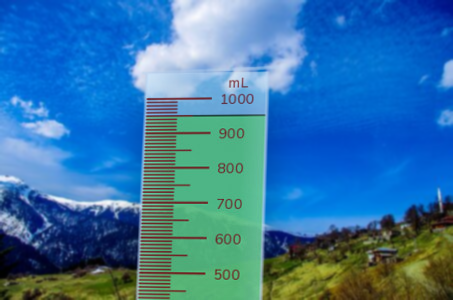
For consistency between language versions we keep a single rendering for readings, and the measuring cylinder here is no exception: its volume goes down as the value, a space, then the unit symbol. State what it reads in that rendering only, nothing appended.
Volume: 950 mL
